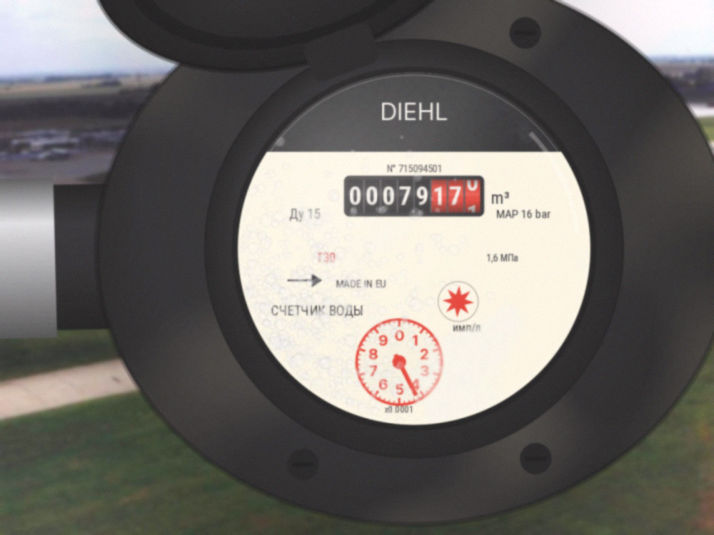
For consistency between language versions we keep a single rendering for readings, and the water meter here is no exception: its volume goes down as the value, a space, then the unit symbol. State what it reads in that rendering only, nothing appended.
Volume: 79.1704 m³
